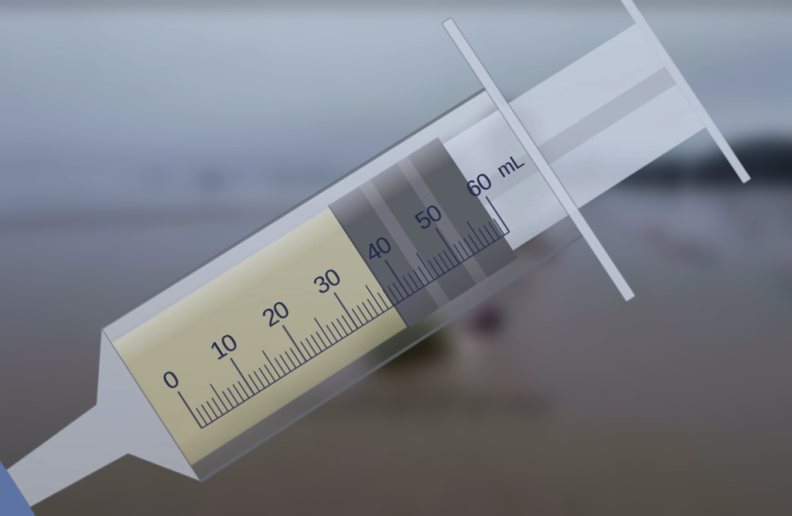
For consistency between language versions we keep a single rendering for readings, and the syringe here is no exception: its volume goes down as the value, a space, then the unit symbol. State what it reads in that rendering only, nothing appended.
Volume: 37 mL
